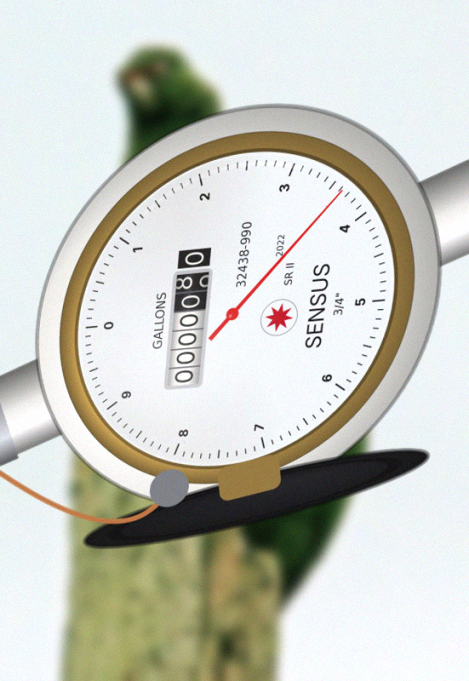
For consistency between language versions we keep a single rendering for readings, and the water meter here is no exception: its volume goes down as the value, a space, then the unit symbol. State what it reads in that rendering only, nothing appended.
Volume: 83.6 gal
